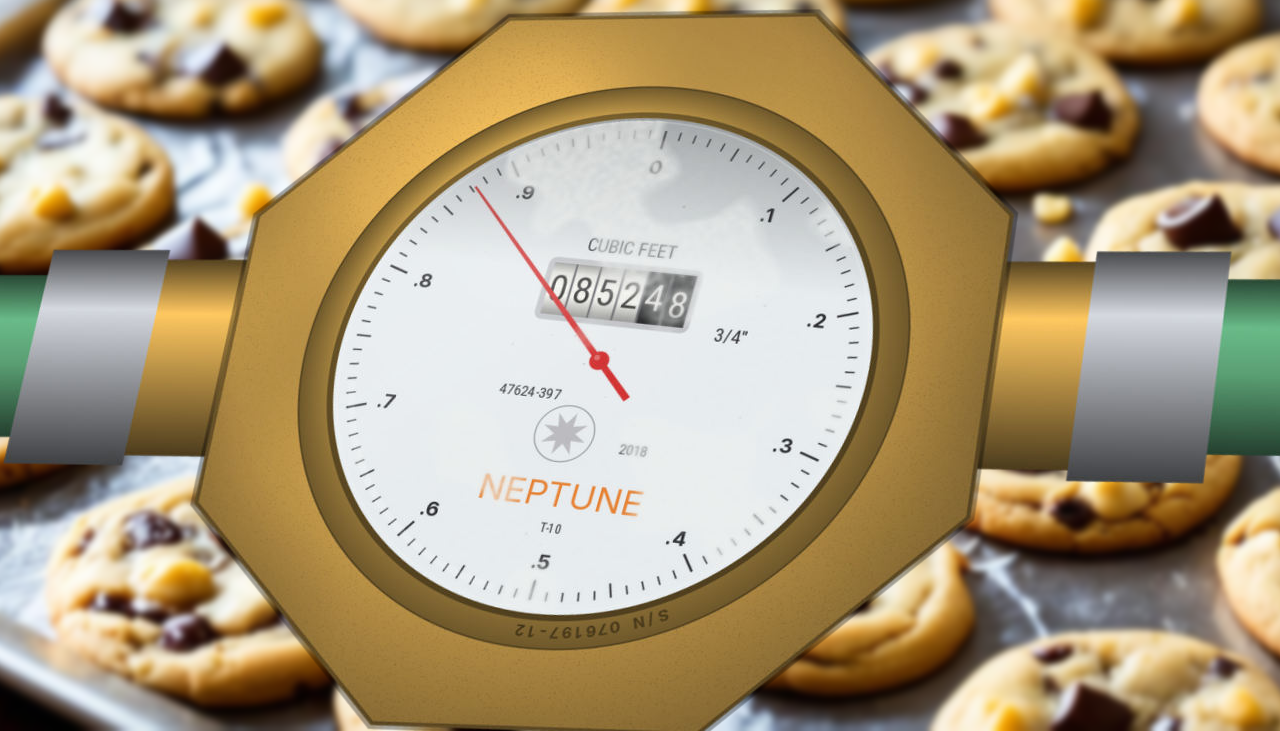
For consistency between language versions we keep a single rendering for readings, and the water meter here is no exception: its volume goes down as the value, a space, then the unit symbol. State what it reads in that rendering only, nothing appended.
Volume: 85247.87 ft³
